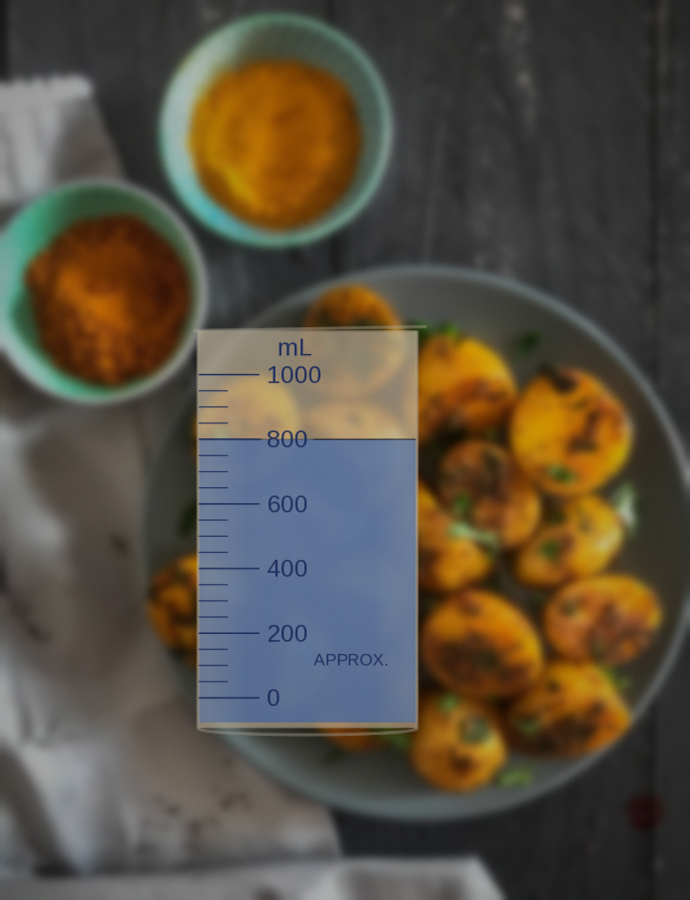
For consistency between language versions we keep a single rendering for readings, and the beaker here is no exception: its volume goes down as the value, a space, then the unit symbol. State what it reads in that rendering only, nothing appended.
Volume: 800 mL
